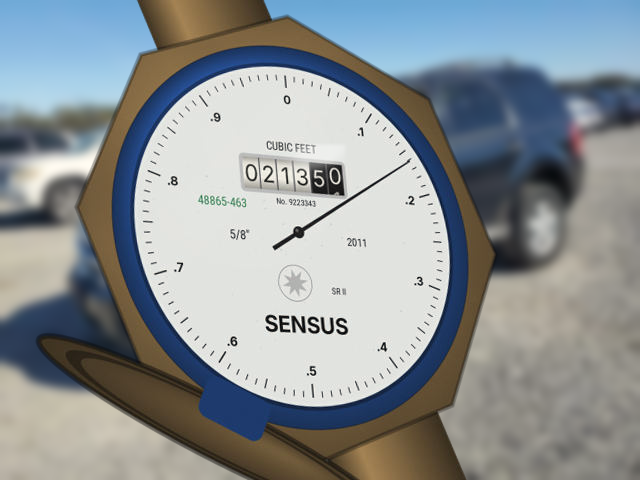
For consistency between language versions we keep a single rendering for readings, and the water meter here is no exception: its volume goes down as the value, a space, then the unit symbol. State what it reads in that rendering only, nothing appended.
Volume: 21350.16 ft³
